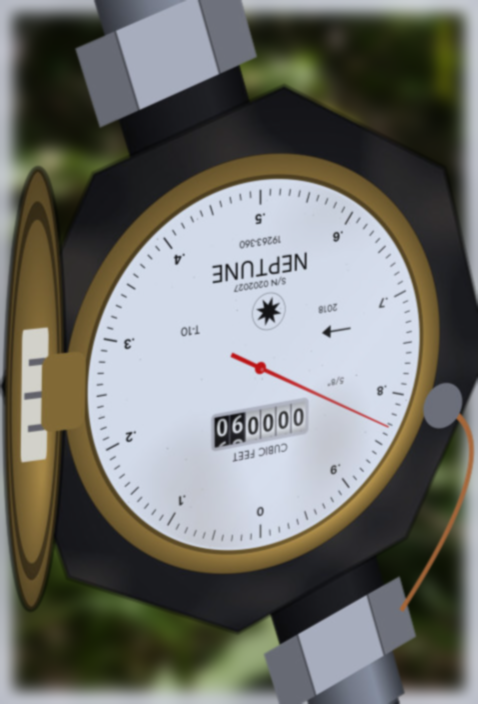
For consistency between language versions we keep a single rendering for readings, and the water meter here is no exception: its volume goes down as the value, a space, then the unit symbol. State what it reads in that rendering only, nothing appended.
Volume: 89.83 ft³
